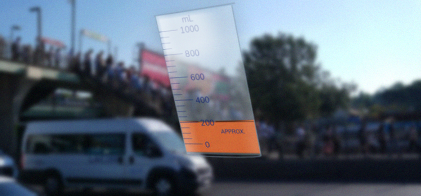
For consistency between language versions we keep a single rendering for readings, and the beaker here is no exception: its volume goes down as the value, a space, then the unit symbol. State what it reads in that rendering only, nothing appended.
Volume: 200 mL
